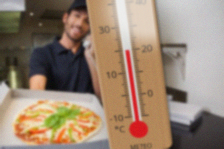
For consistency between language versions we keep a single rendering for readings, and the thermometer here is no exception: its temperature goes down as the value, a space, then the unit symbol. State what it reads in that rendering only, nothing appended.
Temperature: 20 °C
